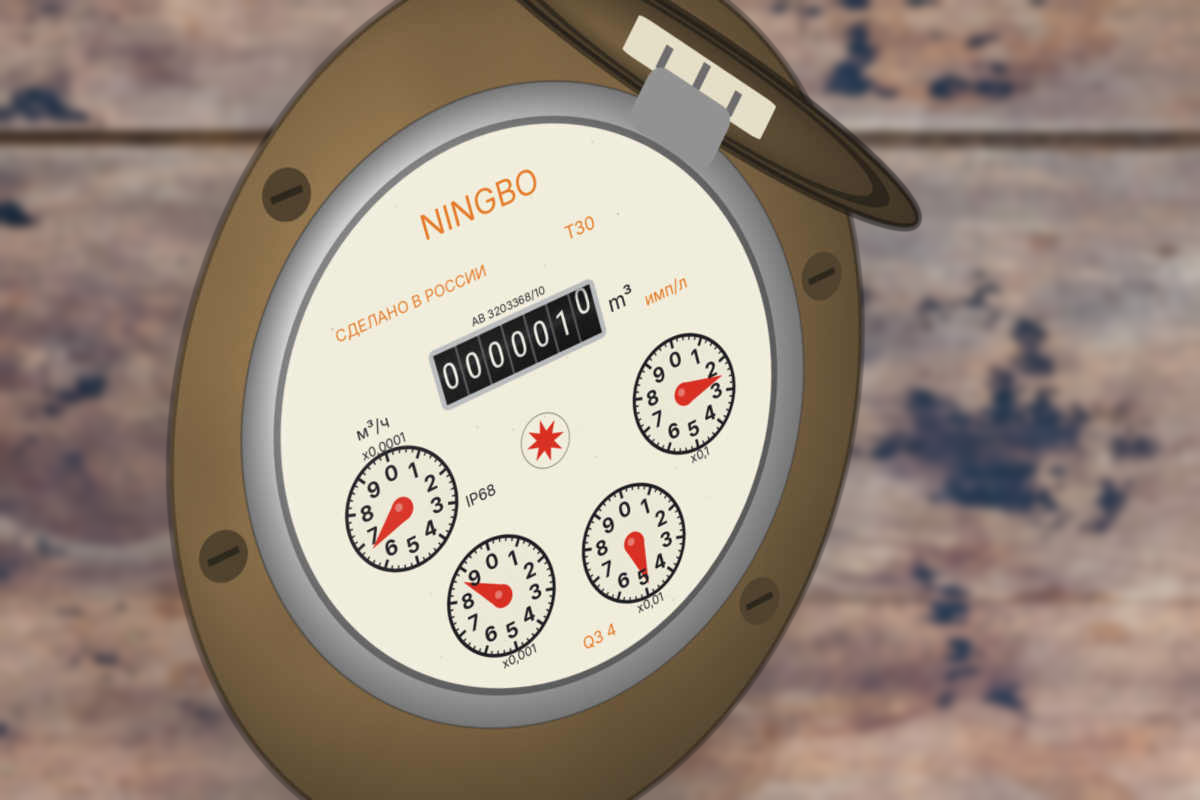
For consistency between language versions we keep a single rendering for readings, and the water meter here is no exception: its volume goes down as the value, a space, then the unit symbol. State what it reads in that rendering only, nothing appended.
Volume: 10.2486 m³
